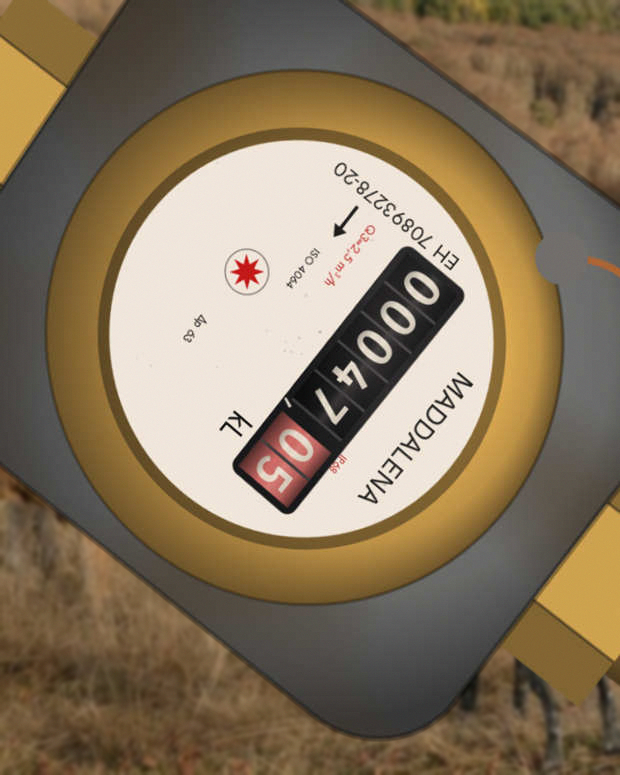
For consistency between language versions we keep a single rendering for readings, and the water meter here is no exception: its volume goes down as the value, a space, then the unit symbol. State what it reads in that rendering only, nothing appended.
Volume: 47.05 kL
